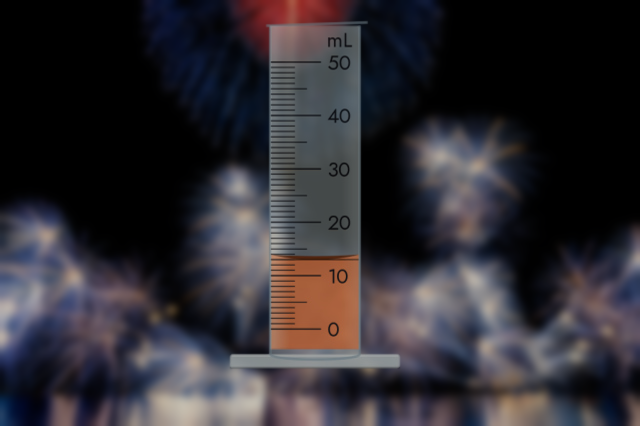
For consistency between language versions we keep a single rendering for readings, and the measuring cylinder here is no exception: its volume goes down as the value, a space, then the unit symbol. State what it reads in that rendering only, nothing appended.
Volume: 13 mL
